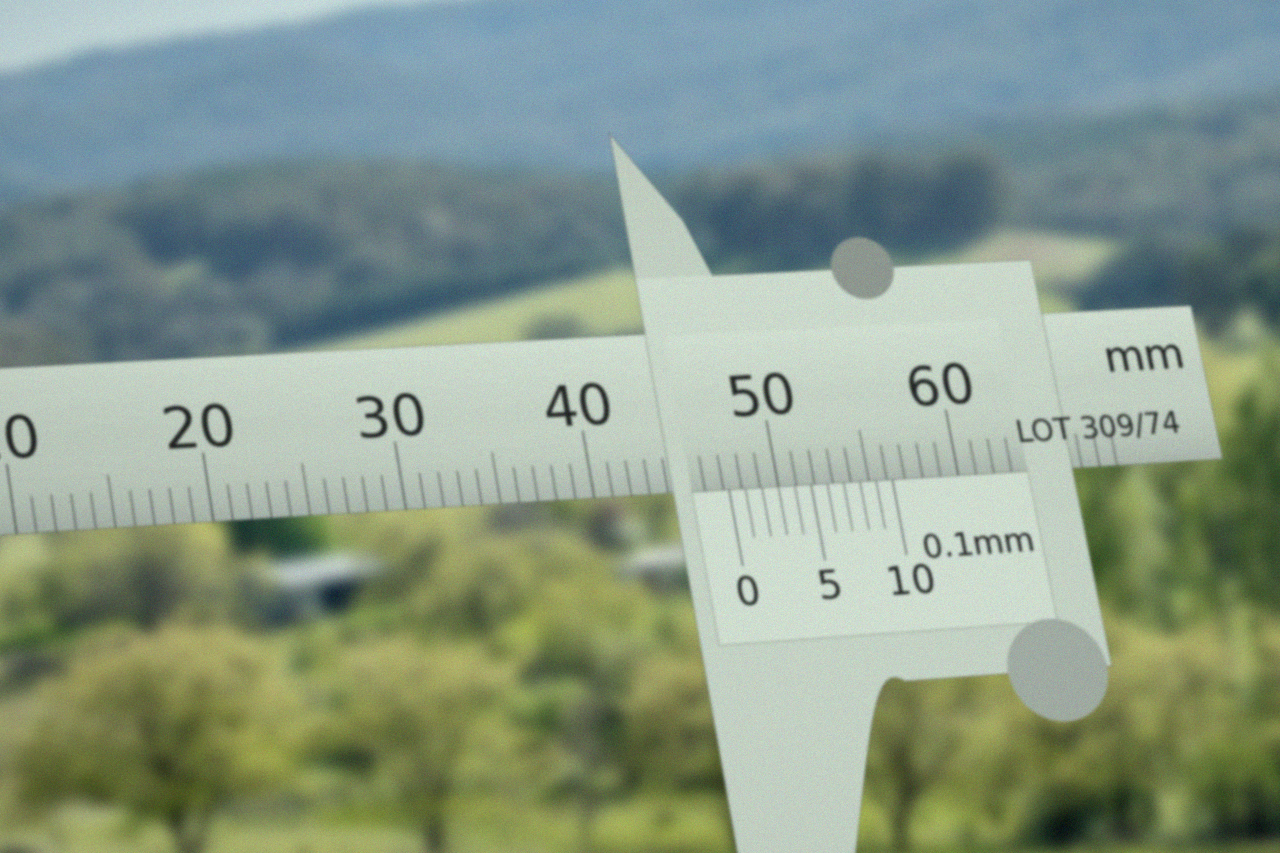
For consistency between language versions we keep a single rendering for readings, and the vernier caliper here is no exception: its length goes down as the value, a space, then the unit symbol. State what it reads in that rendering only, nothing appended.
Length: 47.3 mm
